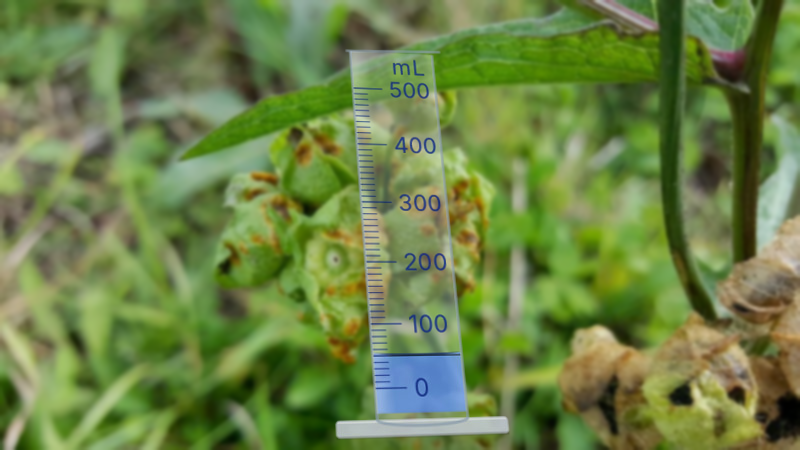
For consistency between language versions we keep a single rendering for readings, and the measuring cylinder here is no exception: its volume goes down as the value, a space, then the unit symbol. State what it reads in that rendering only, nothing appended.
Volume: 50 mL
